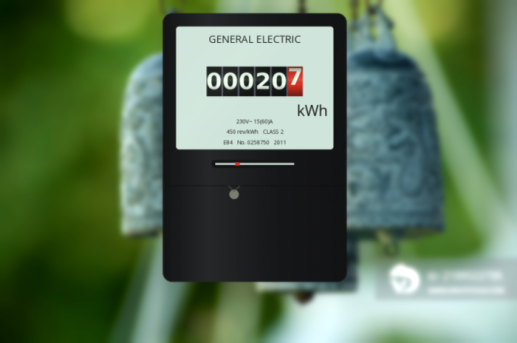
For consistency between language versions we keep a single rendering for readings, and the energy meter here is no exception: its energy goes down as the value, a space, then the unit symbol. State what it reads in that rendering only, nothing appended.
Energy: 20.7 kWh
